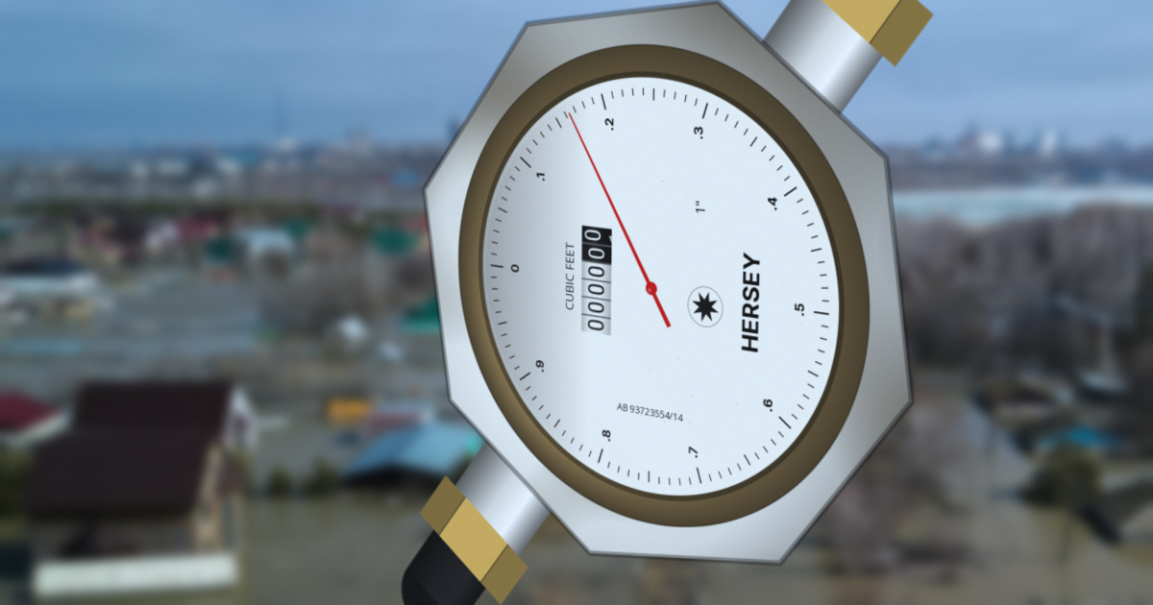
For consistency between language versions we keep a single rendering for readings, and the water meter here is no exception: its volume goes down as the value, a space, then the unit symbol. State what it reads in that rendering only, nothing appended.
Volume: 0.16 ft³
